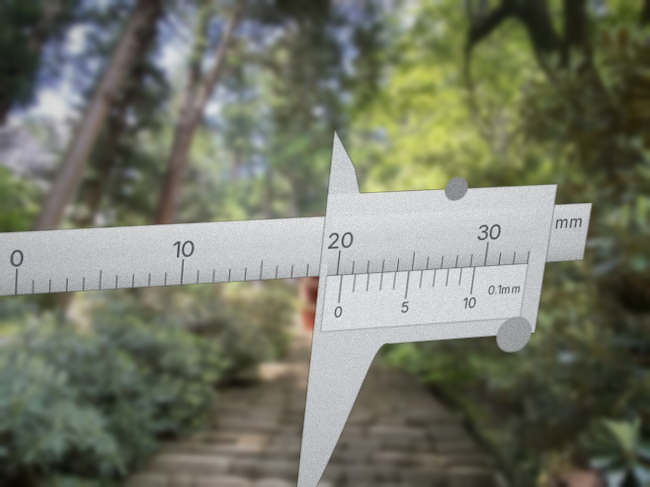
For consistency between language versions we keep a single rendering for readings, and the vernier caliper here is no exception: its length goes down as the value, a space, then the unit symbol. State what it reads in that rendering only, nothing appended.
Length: 20.3 mm
